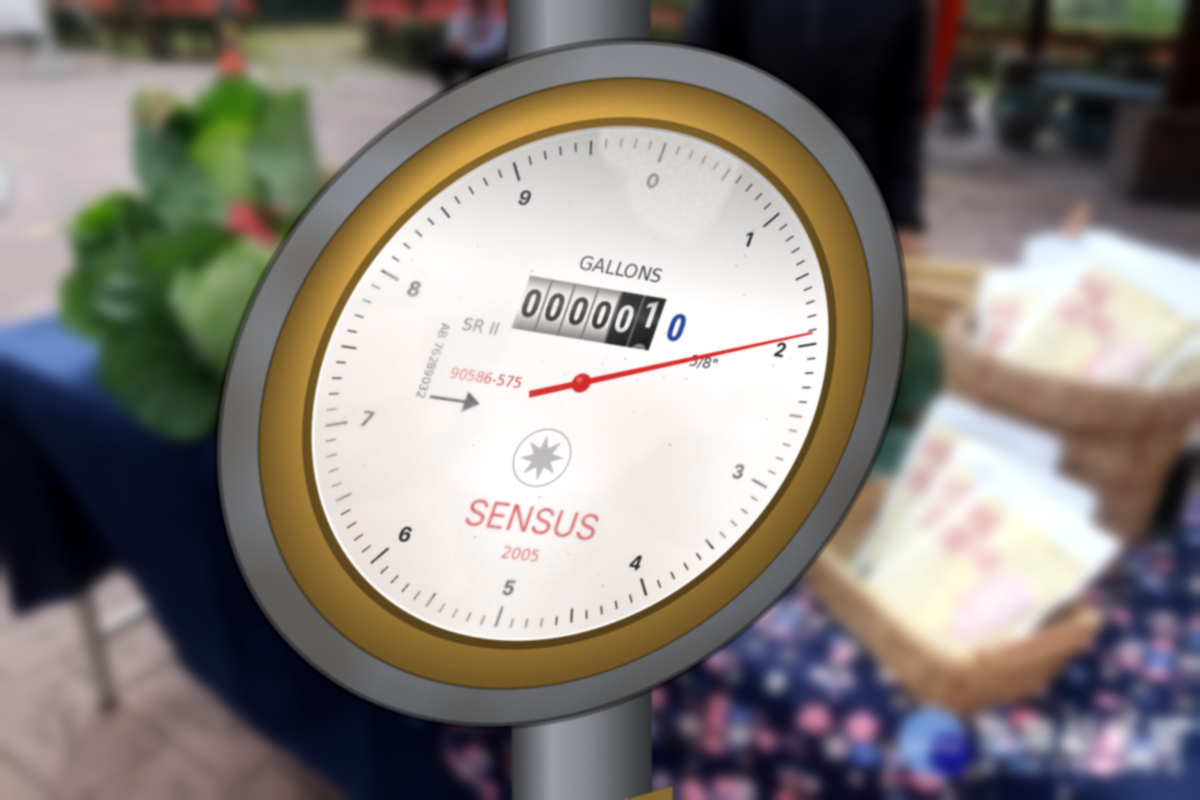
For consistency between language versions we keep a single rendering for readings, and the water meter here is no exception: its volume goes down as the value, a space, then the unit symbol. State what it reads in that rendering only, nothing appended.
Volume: 11.9 gal
